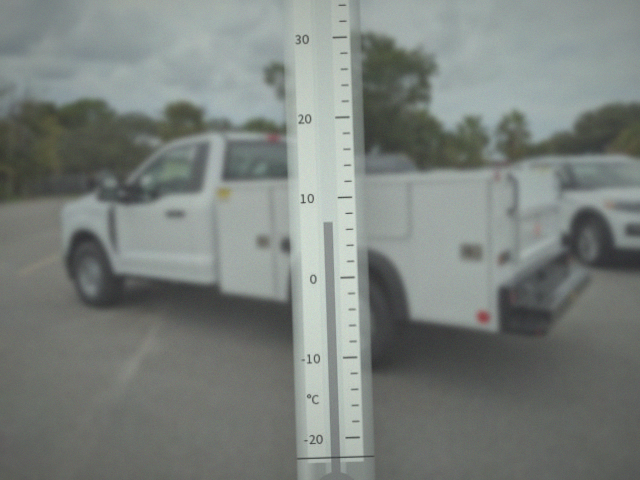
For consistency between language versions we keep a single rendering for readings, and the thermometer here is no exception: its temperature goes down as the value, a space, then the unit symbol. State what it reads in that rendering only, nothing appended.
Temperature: 7 °C
